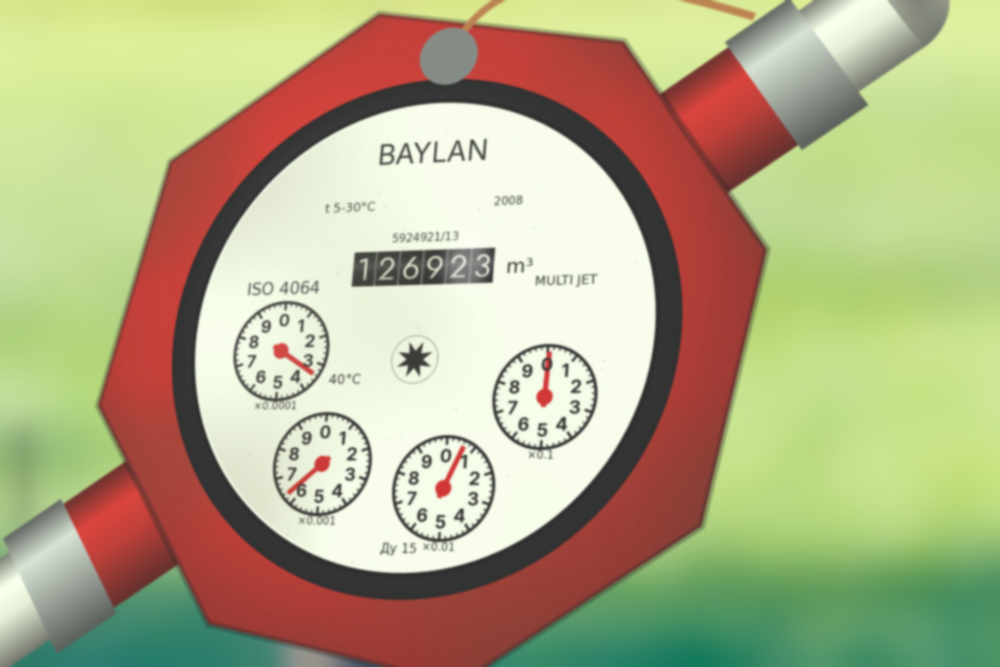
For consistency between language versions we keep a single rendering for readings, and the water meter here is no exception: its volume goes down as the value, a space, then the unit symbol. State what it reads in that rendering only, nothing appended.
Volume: 126923.0063 m³
